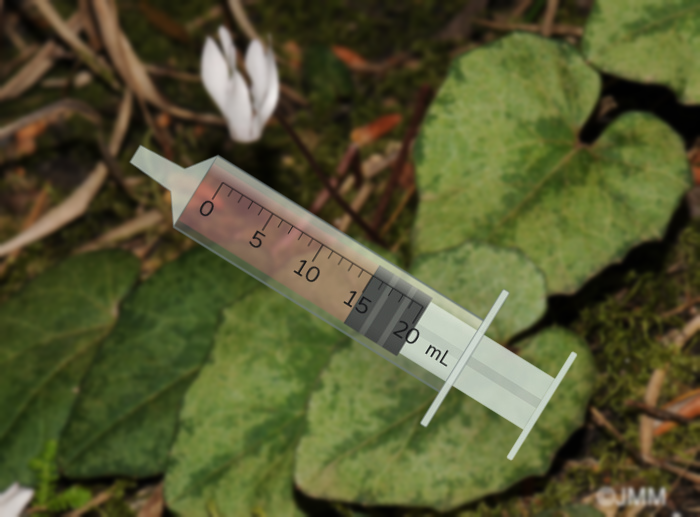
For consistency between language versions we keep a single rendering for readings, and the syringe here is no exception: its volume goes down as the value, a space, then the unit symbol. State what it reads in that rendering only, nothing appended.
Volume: 15 mL
